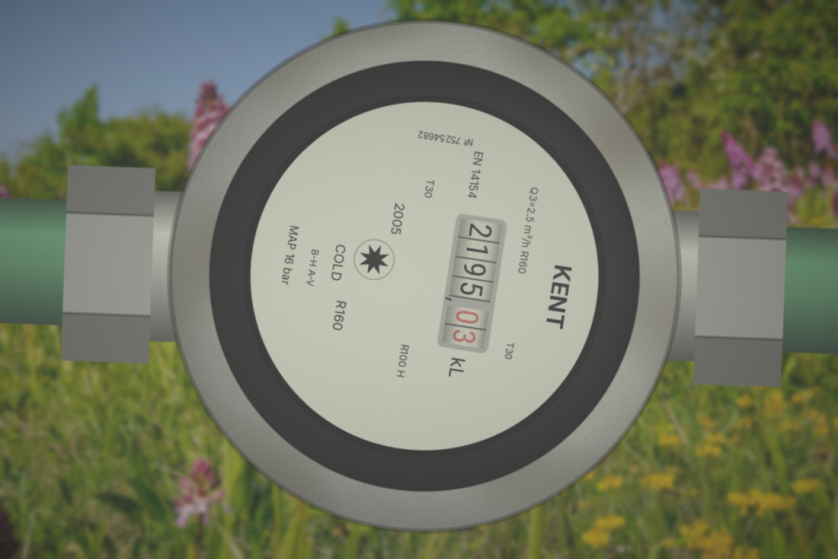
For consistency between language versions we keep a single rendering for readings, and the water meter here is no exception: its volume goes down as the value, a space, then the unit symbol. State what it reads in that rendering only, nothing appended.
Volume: 2195.03 kL
